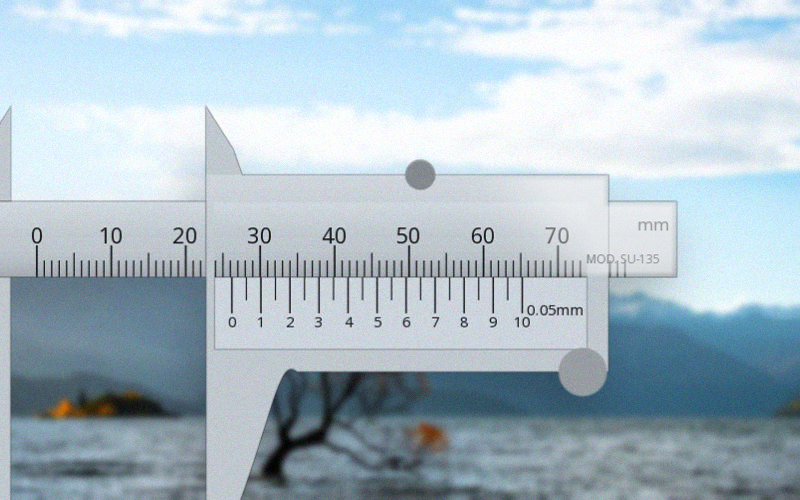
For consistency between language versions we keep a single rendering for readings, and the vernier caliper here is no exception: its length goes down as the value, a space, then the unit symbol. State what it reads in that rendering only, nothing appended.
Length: 26.2 mm
